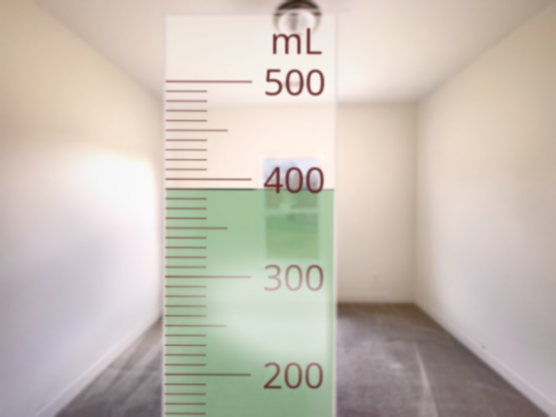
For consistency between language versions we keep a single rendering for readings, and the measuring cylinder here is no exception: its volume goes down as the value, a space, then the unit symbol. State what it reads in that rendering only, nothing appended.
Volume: 390 mL
